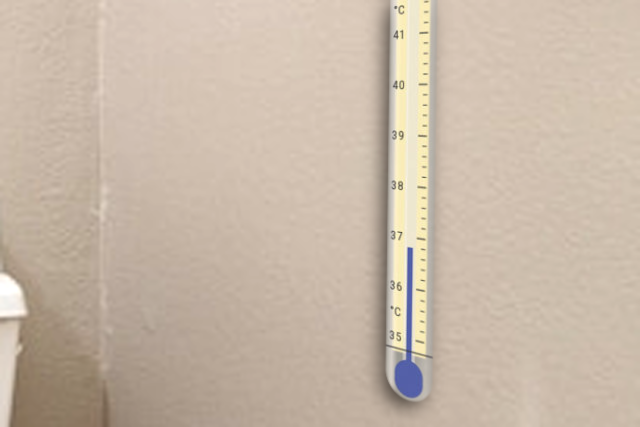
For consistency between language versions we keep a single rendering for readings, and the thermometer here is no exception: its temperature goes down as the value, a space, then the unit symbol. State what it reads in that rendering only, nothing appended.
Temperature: 36.8 °C
